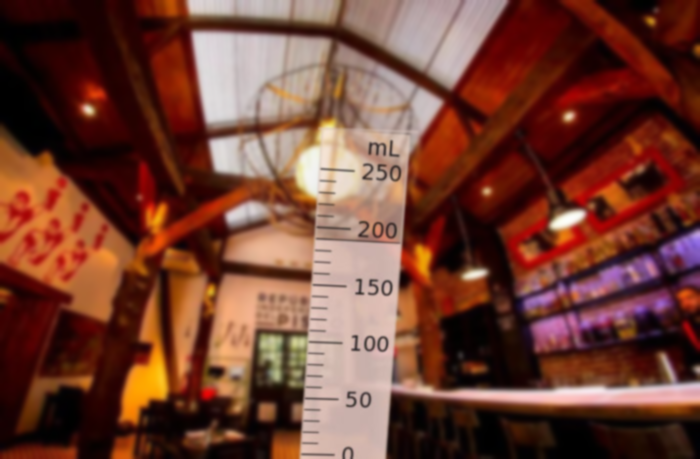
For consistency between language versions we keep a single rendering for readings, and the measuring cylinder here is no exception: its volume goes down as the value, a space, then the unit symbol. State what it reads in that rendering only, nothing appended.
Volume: 190 mL
